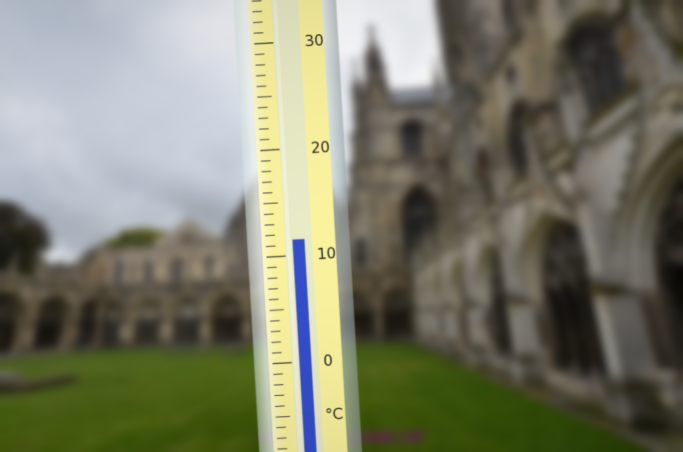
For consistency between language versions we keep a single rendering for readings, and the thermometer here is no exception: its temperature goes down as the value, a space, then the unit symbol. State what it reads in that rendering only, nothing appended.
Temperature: 11.5 °C
